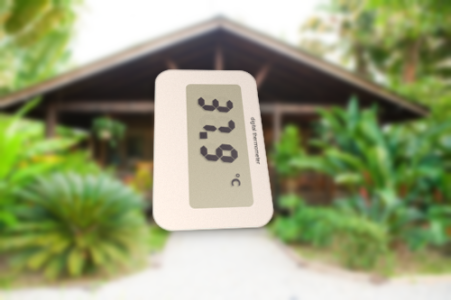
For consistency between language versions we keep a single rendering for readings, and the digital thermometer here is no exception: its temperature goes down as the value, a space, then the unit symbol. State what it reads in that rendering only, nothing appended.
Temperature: 37.9 °C
